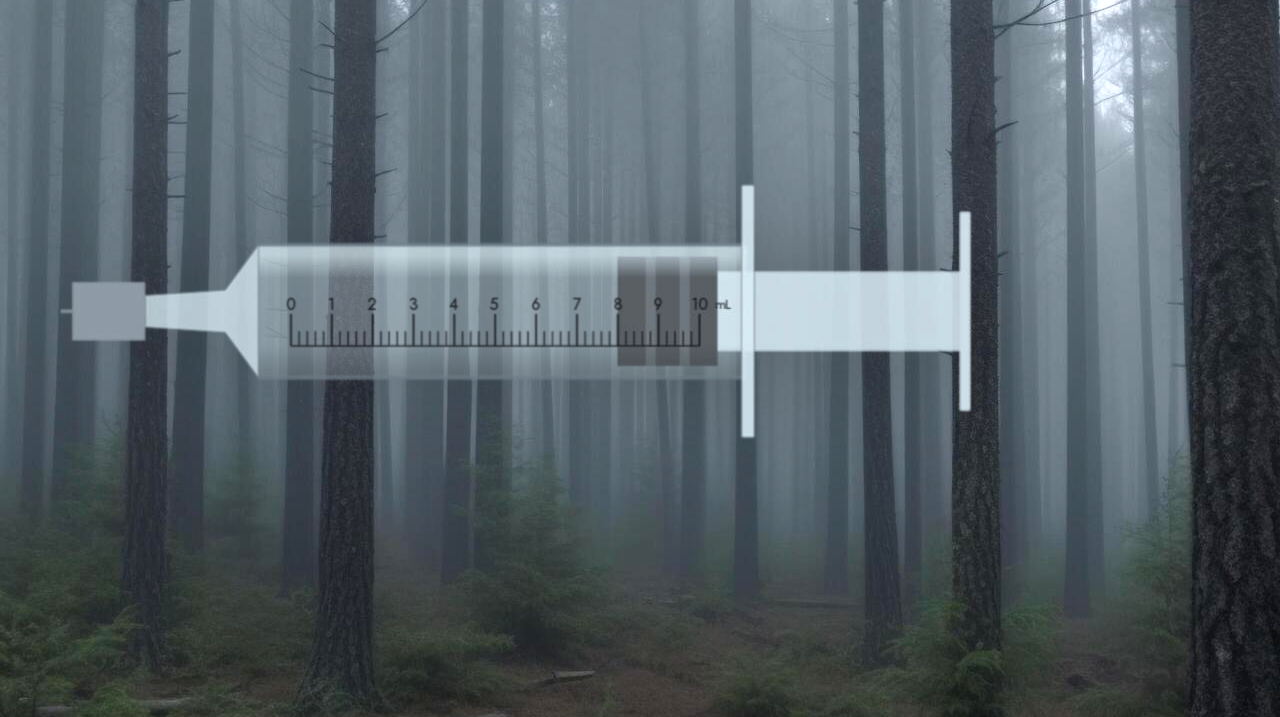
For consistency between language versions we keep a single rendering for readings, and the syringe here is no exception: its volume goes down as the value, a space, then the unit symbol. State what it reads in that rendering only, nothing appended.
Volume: 8 mL
